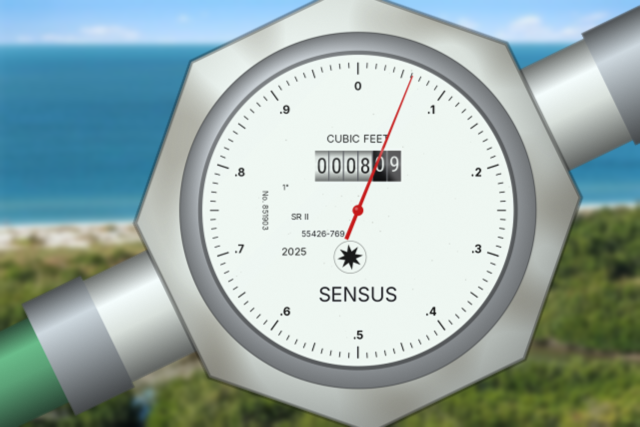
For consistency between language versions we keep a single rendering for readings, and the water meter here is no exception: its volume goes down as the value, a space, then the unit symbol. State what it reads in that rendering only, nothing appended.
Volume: 809.06 ft³
